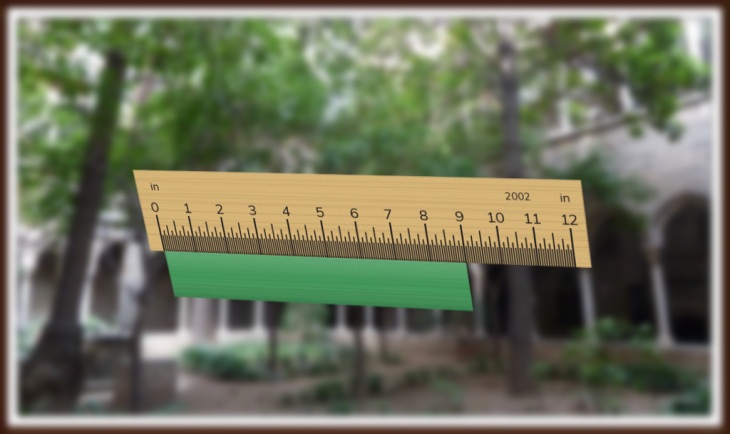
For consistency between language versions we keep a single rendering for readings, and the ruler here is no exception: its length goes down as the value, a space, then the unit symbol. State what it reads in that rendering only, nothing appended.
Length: 9 in
